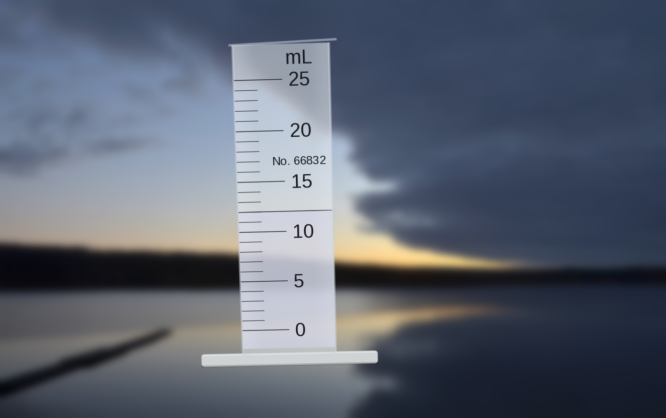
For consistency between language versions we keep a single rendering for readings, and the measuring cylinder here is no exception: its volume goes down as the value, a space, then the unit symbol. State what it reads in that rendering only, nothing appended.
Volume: 12 mL
